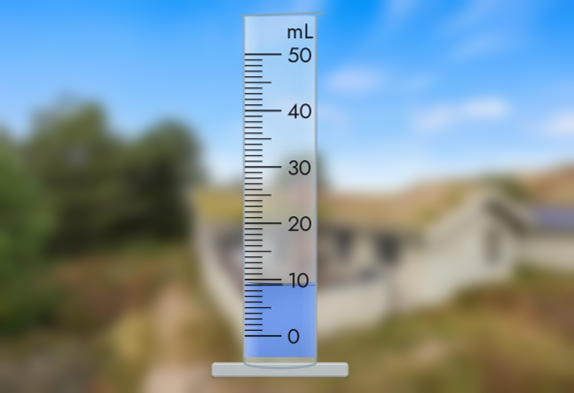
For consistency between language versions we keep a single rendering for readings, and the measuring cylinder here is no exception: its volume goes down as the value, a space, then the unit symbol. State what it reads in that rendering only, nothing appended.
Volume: 9 mL
